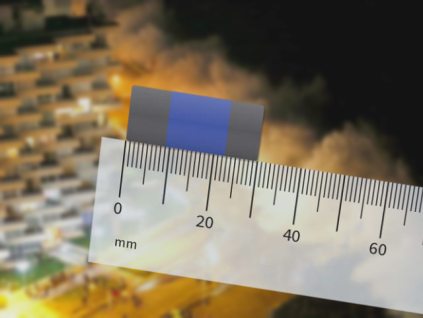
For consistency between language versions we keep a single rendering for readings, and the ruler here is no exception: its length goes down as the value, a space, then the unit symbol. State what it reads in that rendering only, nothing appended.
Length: 30 mm
